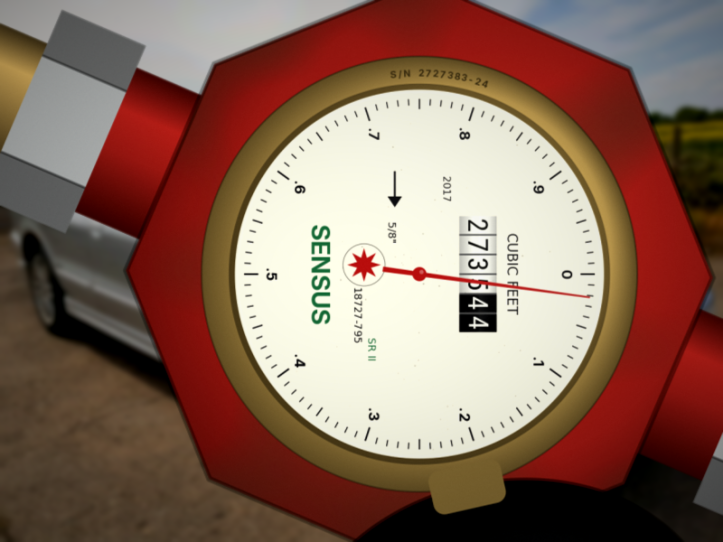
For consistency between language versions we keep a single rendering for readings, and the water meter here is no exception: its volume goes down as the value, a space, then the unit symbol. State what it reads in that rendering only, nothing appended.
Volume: 273544.02 ft³
